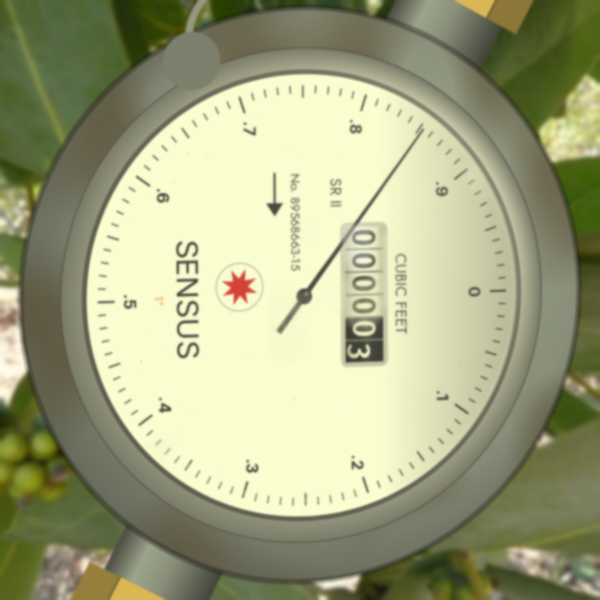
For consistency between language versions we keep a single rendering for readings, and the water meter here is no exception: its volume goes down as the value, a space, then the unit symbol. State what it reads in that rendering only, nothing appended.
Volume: 2.85 ft³
